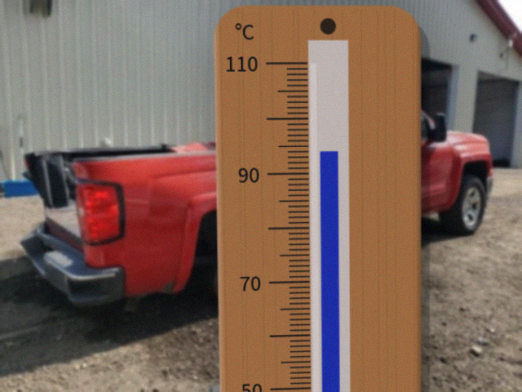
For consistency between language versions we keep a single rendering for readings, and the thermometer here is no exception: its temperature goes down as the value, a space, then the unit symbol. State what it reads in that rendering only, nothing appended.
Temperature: 94 °C
